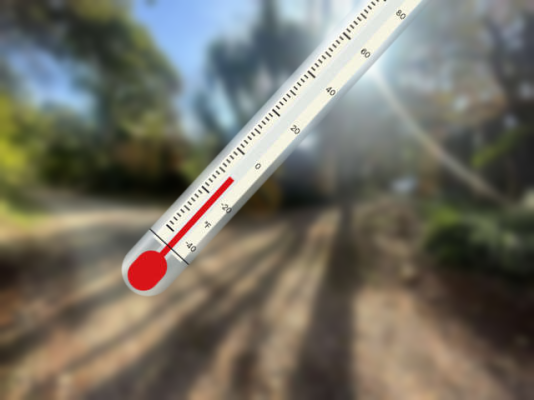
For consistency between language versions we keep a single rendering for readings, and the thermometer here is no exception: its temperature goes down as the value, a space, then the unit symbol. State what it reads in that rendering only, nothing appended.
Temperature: -10 °F
